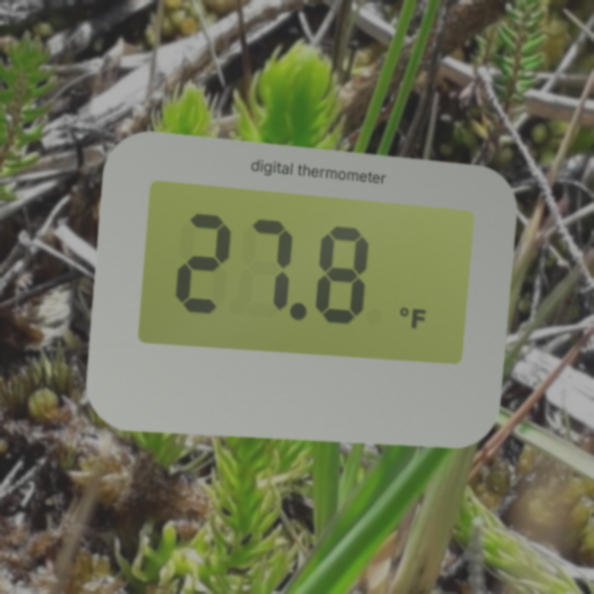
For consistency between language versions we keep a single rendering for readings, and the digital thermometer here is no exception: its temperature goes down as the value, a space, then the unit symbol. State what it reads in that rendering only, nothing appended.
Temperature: 27.8 °F
